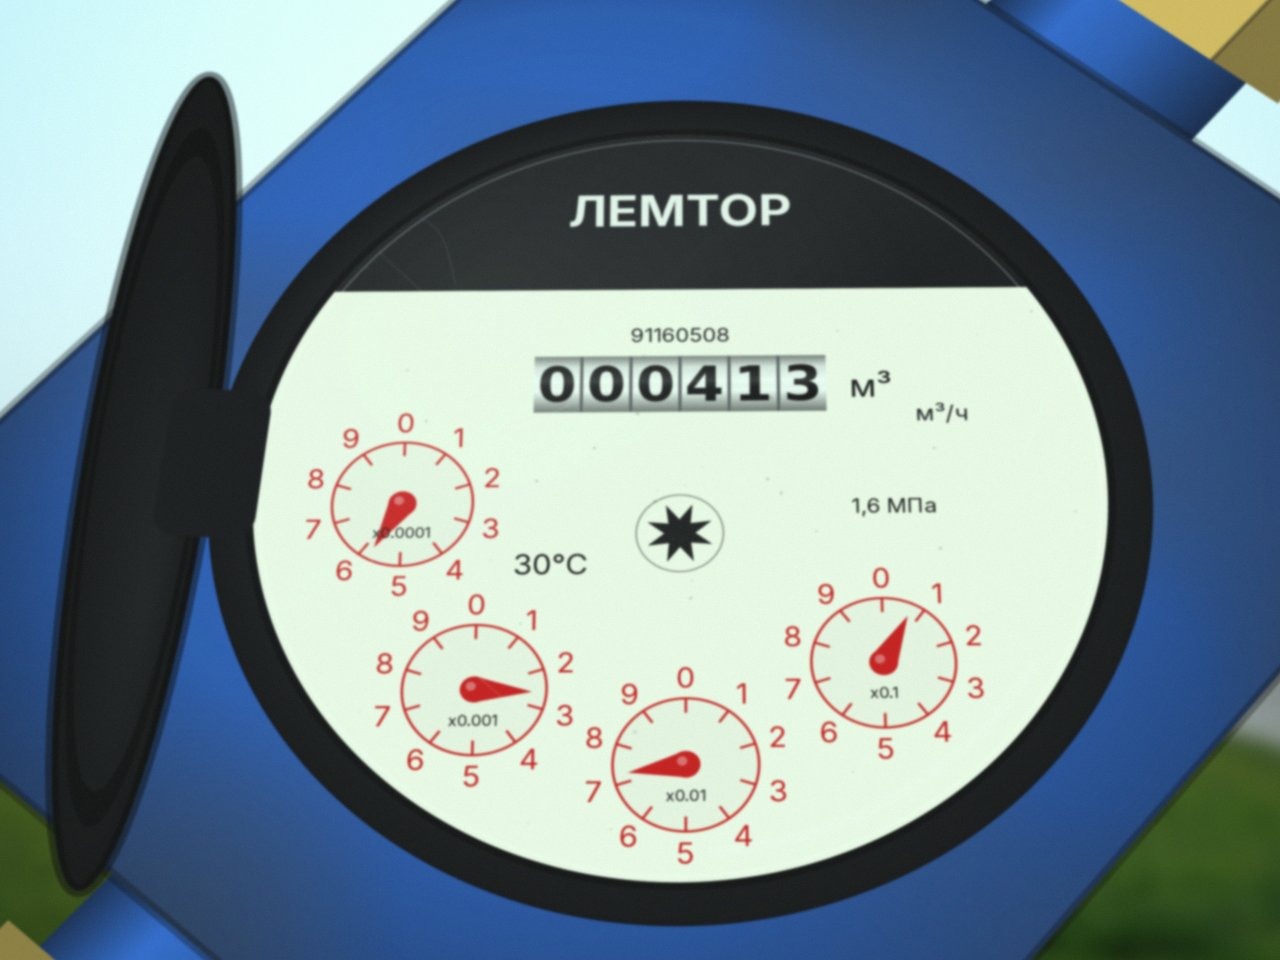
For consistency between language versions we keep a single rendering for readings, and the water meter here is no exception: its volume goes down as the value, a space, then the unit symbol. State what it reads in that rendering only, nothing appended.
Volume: 413.0725 m³
